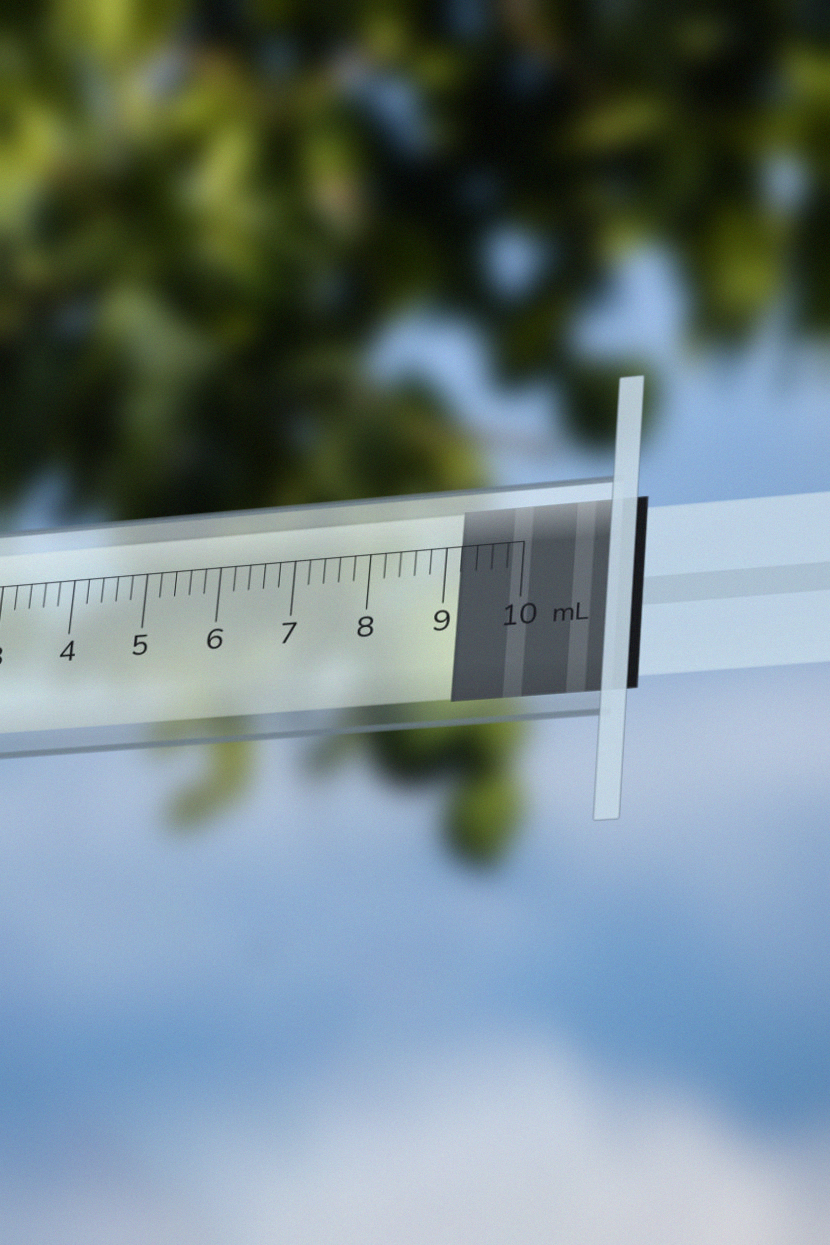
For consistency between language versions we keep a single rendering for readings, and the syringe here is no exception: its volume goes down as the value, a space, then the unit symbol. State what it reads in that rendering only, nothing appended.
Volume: 9.2 mL
